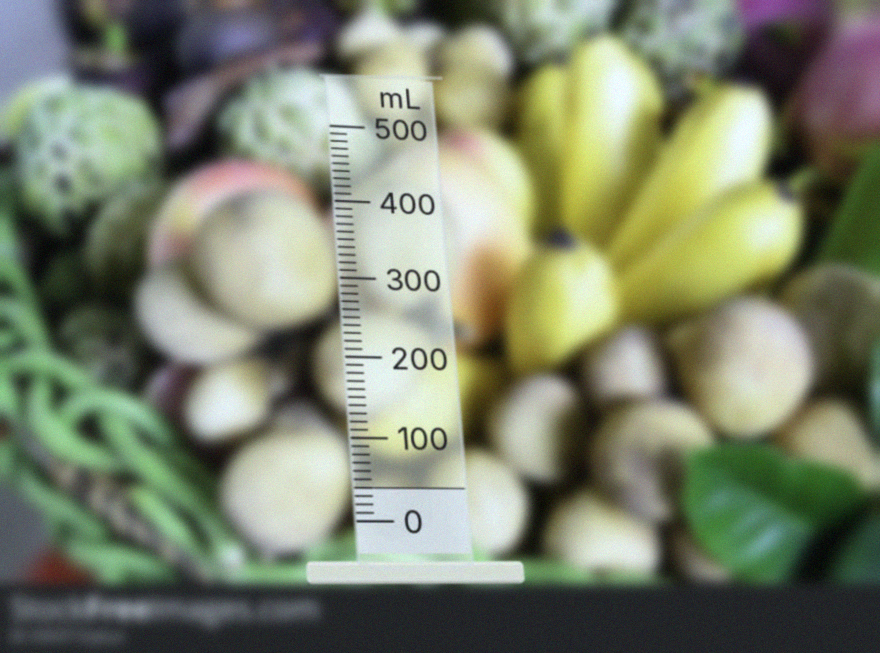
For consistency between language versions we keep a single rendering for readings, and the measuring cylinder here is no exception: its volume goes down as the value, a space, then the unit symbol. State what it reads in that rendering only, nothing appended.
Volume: 40 mL
